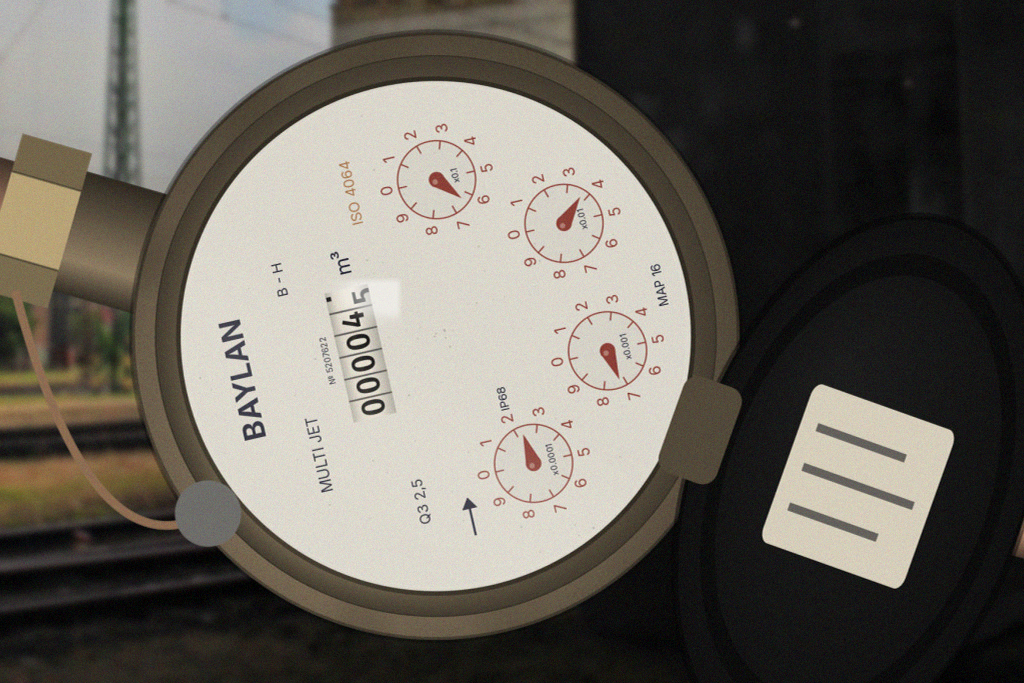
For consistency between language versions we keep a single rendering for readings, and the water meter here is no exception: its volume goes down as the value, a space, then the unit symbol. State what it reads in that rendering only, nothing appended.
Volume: 44.6372 m³
